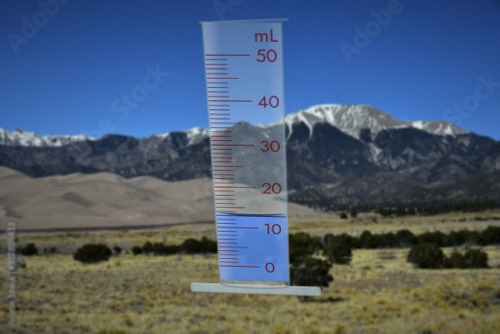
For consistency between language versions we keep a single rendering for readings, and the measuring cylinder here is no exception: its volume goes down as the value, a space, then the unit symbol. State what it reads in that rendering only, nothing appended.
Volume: 13 mL
